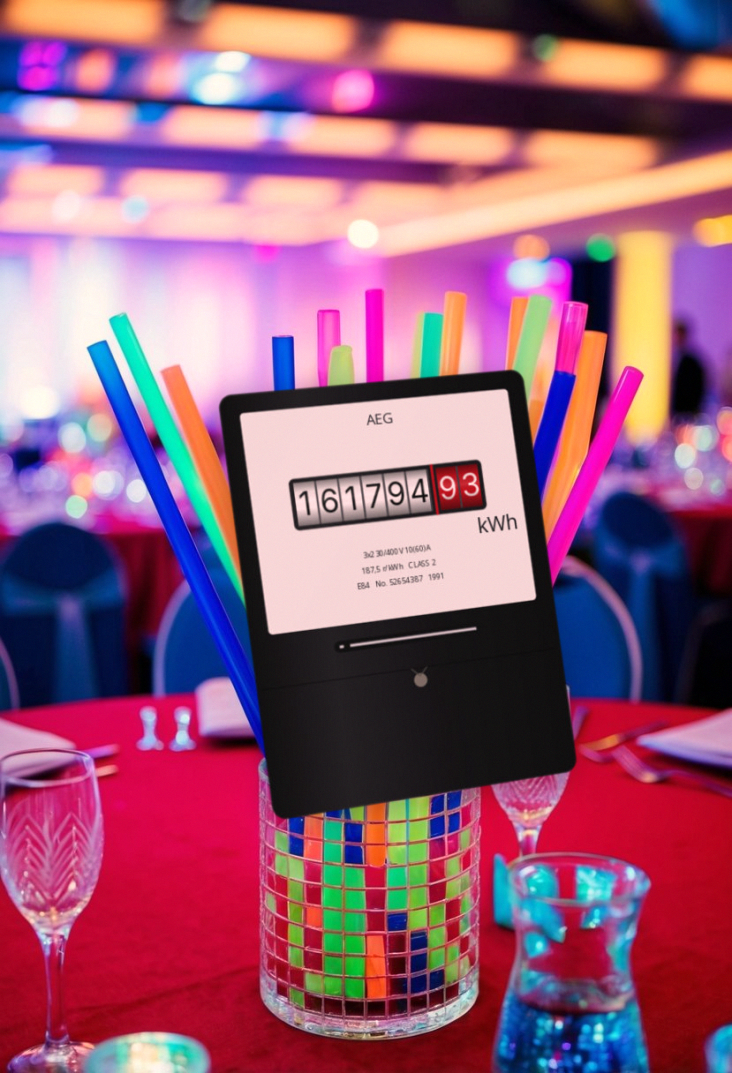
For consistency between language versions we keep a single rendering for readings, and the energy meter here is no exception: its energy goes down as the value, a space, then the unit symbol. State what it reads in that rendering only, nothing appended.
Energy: 161794.93 kWh
